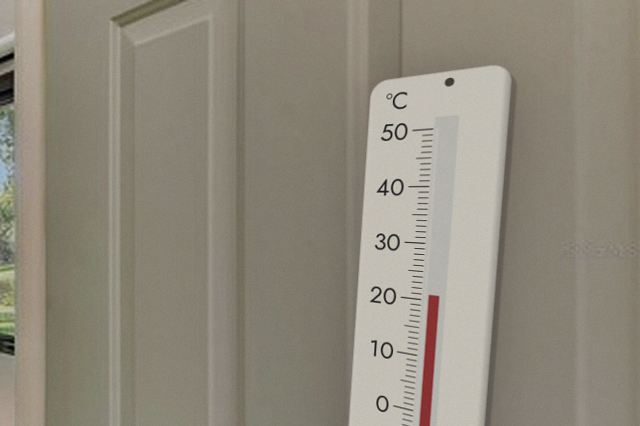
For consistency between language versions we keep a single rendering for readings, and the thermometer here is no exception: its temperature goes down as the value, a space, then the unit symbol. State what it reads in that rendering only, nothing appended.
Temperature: 21 °C
